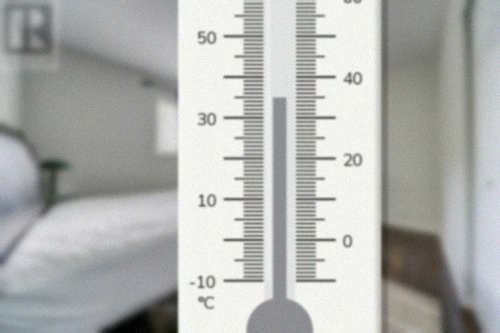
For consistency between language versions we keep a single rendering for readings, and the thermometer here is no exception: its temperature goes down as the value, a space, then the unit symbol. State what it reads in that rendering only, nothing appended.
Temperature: 35 °C
